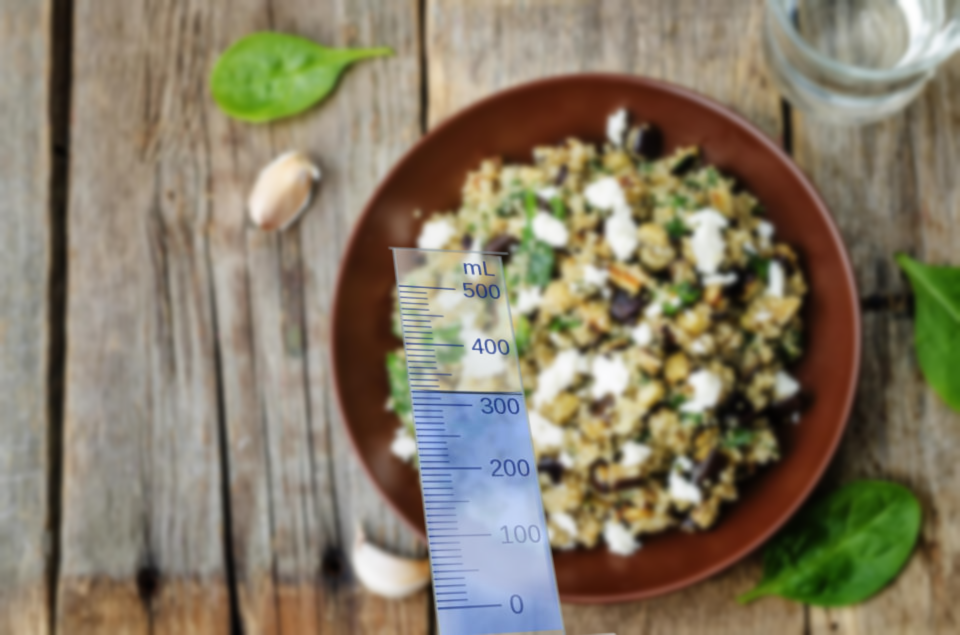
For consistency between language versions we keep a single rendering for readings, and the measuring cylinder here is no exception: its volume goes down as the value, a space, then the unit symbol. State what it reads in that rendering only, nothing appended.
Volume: 320 mL
